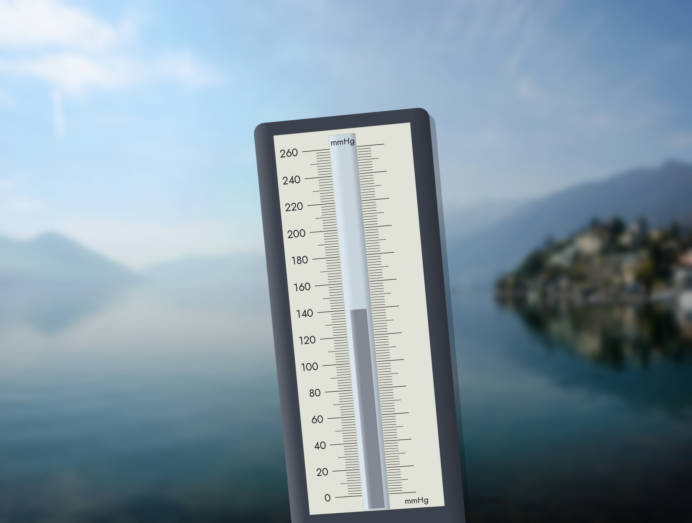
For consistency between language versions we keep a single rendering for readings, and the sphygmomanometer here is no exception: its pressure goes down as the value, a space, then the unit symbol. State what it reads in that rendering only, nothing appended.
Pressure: 140 mmHg
